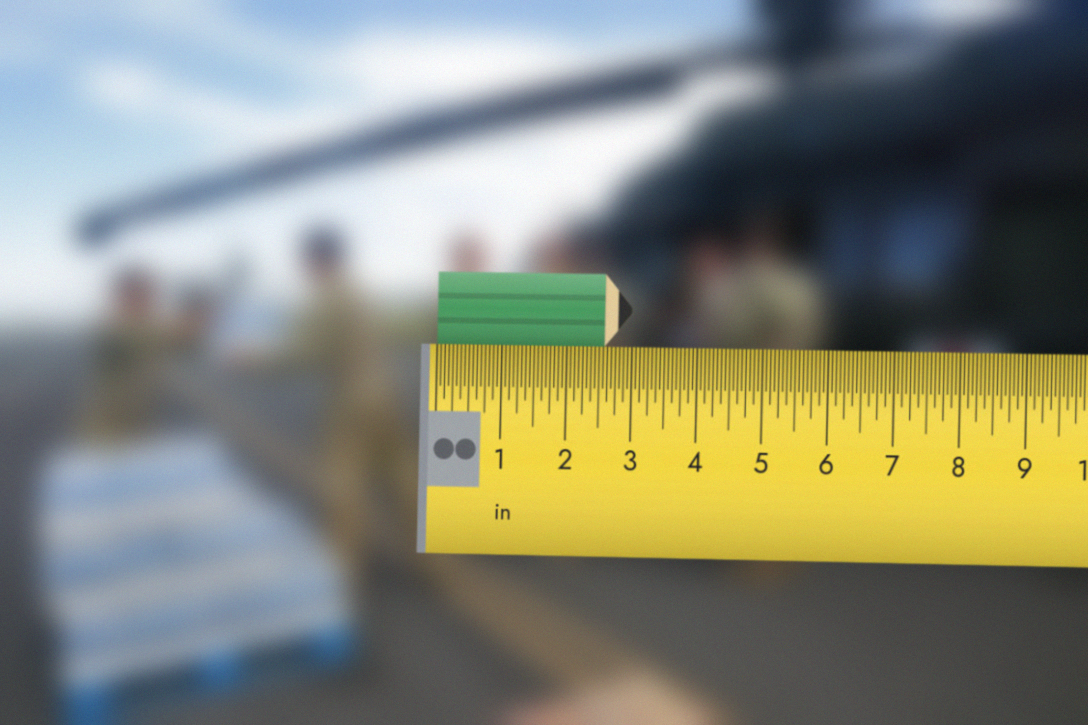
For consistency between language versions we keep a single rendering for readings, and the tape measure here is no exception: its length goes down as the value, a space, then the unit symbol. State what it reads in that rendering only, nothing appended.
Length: 3 in
